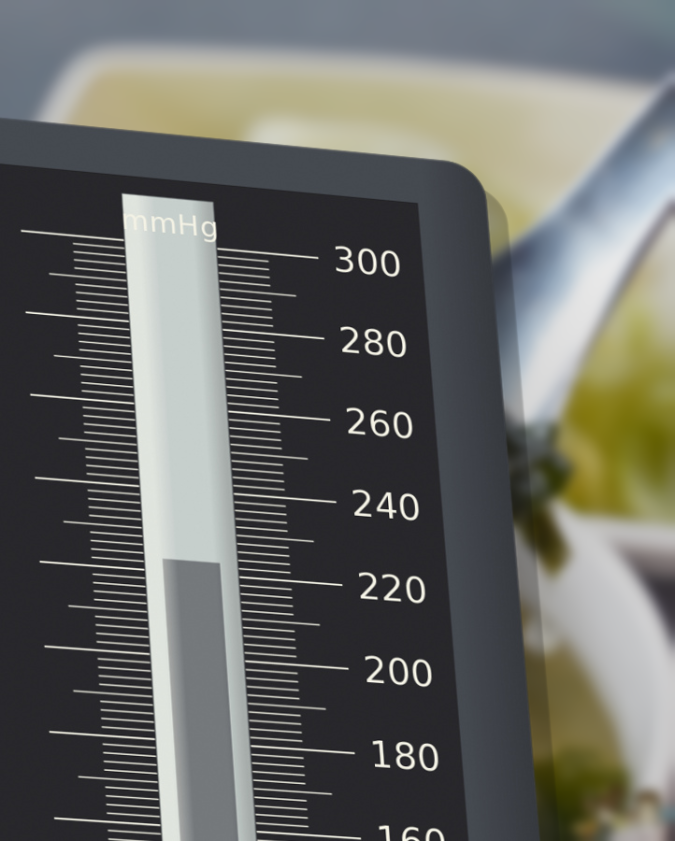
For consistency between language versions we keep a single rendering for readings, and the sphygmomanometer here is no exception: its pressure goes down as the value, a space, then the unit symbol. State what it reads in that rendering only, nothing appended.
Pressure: 223 mmHg
